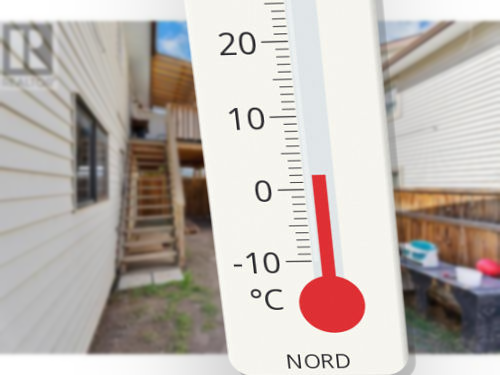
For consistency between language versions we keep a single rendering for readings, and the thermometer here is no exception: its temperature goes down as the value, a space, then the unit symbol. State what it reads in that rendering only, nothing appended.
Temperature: 2 °C
